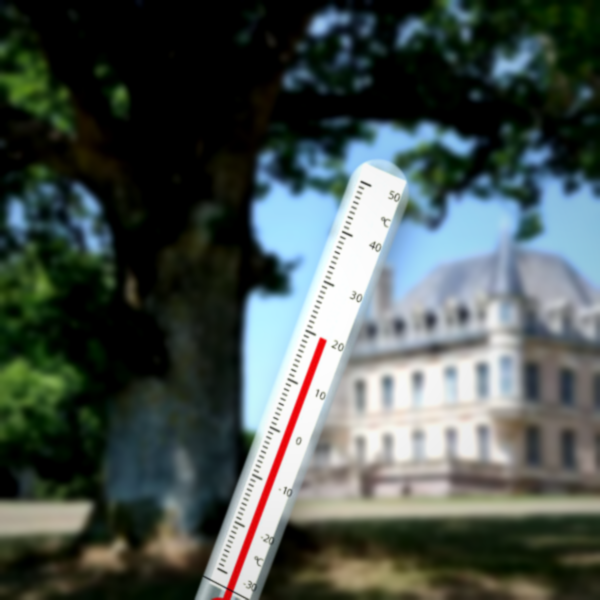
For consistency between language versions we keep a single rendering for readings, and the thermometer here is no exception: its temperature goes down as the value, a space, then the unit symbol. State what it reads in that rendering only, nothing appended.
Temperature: 20 °C
